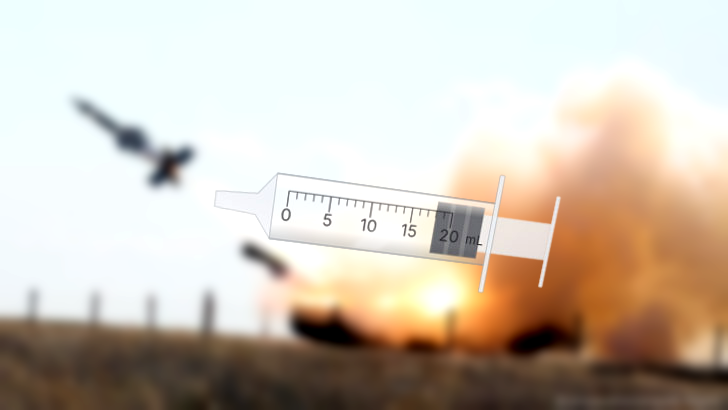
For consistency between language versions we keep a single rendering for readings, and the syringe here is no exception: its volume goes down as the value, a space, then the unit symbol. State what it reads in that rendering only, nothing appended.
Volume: 18 mL
